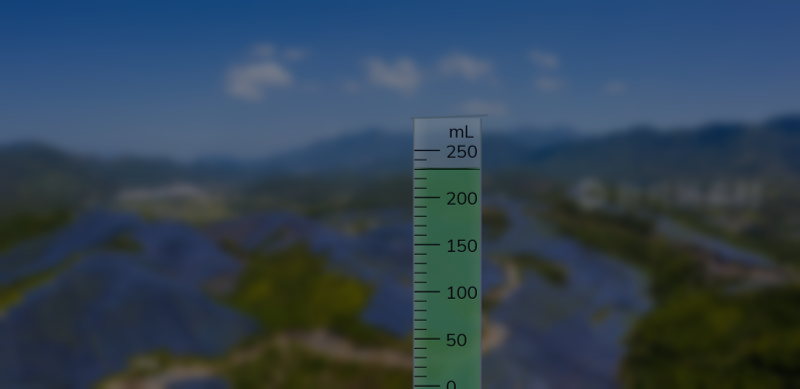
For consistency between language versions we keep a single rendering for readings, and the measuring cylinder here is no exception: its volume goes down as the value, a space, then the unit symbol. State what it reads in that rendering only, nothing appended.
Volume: 230 mL
